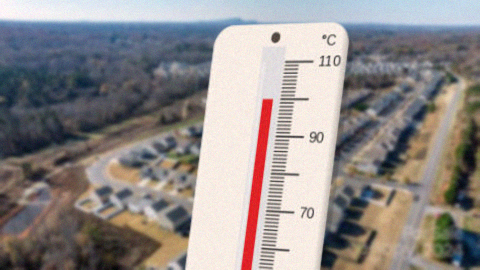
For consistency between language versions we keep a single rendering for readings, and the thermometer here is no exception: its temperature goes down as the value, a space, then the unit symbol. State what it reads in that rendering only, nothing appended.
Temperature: 100 °C
